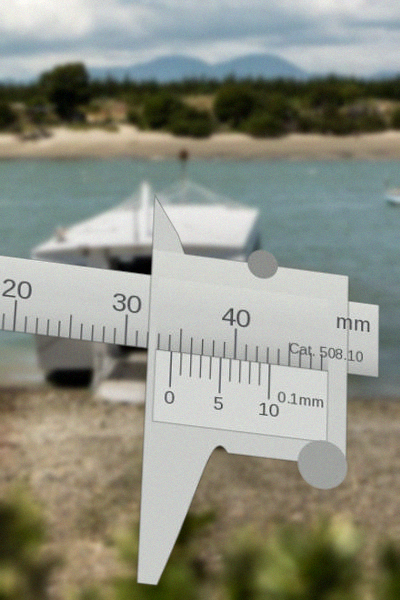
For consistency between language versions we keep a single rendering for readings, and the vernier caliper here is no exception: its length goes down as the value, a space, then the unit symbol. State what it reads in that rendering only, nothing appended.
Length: 34.2 mm
